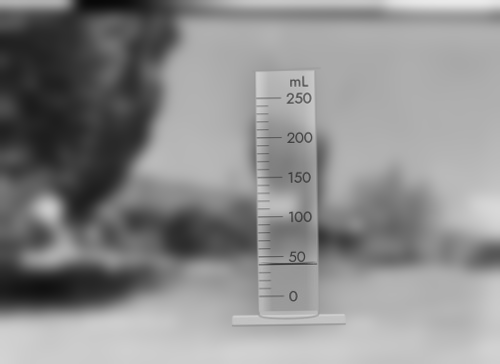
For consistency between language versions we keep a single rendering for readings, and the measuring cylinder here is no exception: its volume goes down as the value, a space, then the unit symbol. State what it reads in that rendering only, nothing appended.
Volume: 40 mL
